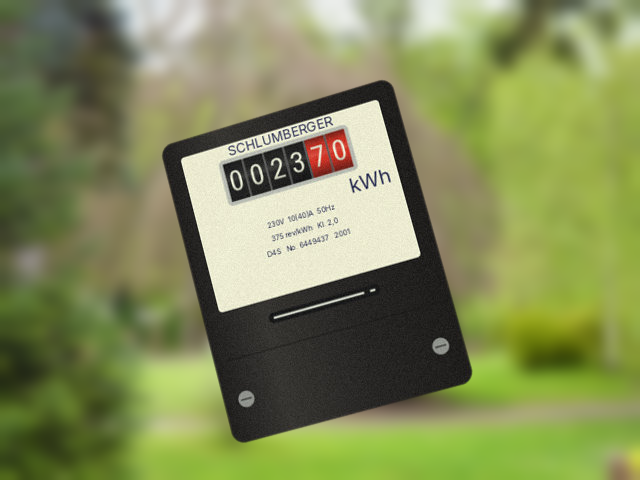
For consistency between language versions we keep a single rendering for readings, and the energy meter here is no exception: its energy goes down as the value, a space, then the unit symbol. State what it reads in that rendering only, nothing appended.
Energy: 23.70 kWh
